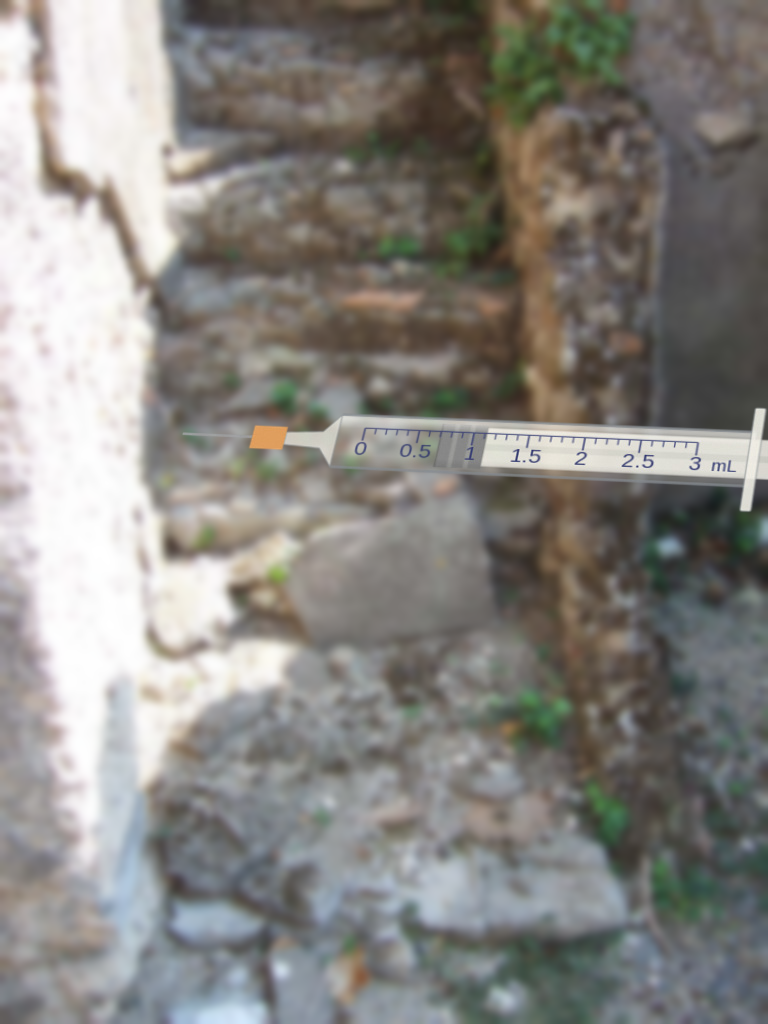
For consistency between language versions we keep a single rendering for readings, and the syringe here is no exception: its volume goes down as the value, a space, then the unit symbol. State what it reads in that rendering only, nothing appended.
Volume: 0.7 mL
